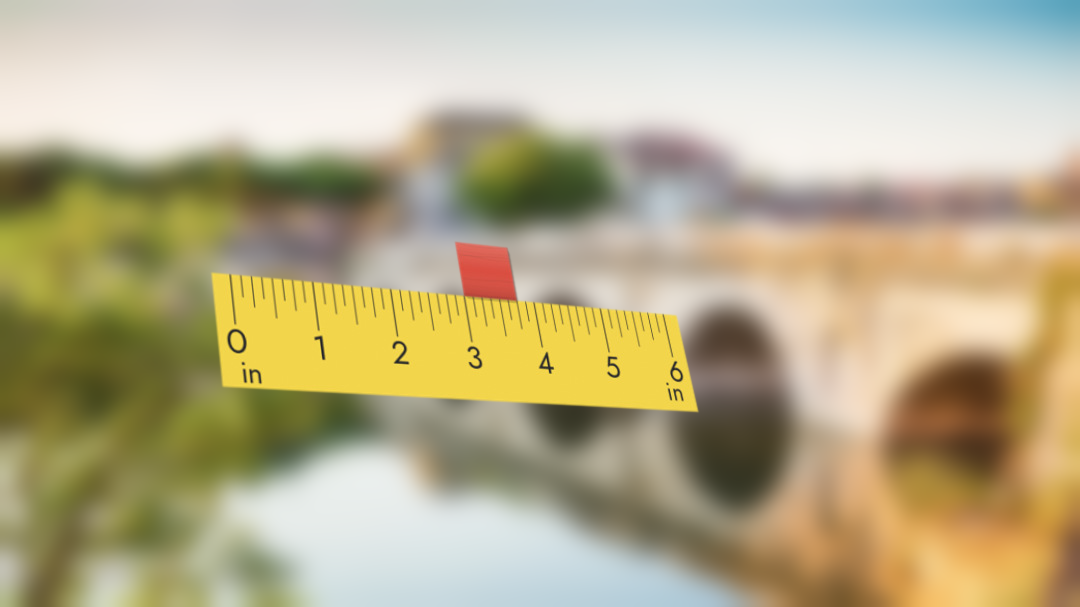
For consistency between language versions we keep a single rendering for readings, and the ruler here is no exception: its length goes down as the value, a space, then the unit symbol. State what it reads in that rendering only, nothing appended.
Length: 0.75 in
